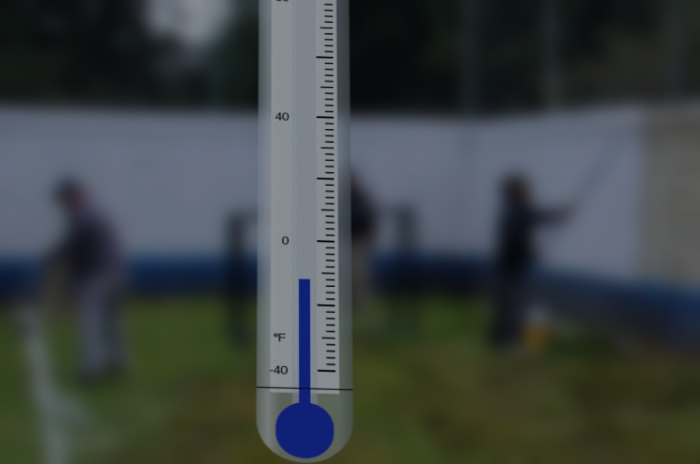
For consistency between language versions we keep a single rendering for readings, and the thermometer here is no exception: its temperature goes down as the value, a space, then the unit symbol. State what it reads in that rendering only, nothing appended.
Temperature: -12 °F
